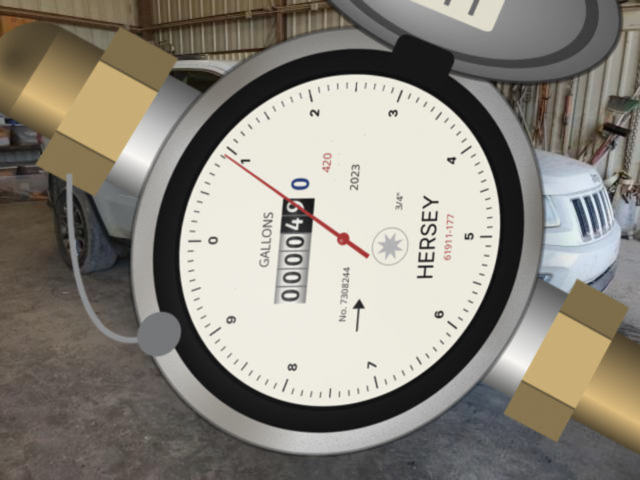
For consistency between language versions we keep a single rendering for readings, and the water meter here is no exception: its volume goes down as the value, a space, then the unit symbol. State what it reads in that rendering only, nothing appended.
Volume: 490.9 gal
